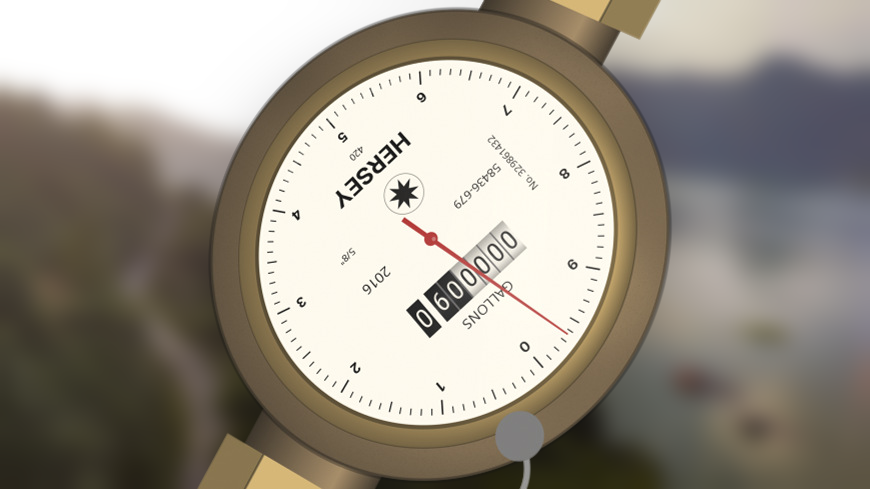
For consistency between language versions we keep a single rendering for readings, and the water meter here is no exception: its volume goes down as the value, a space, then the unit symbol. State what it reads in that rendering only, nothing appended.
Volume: 89.6 gal
